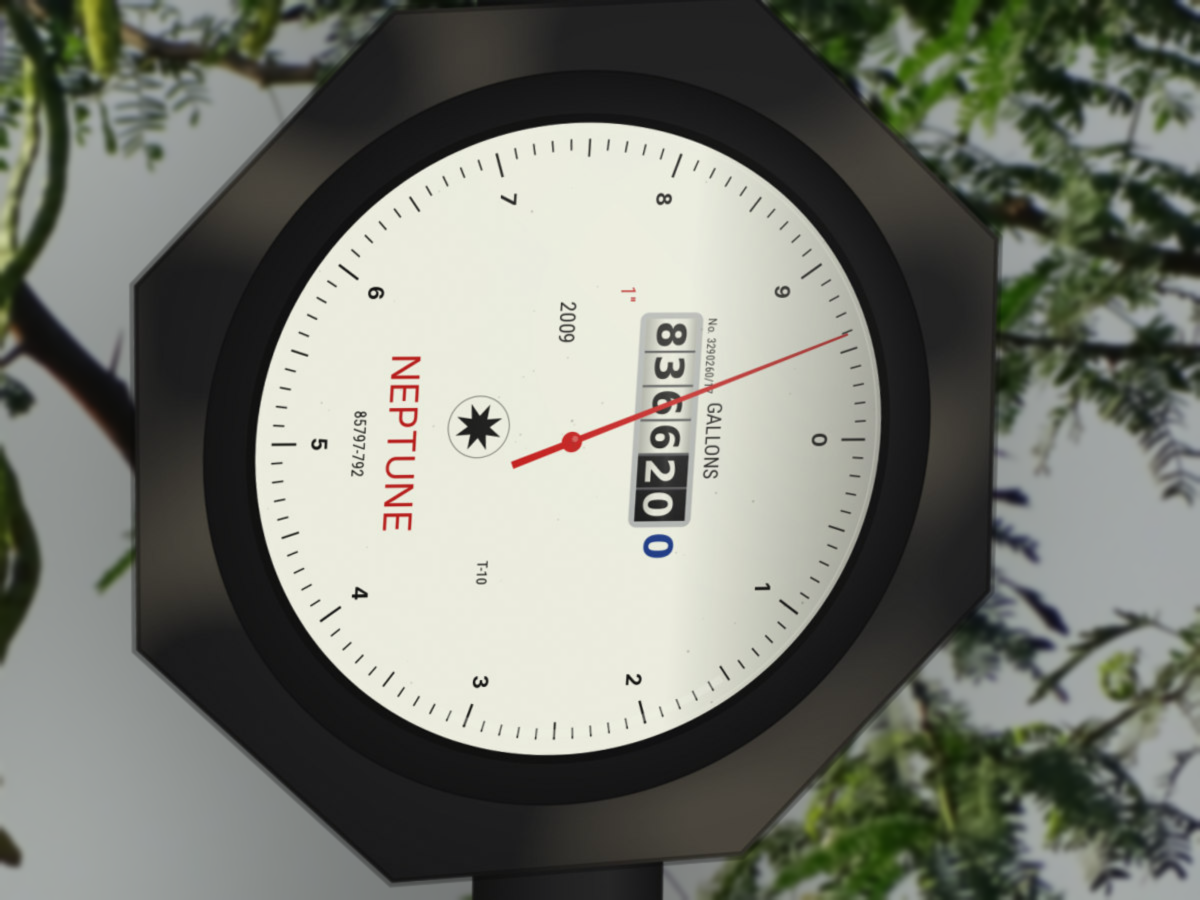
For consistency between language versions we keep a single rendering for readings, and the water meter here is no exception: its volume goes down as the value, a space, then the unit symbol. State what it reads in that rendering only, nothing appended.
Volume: 8366199.4 gal
